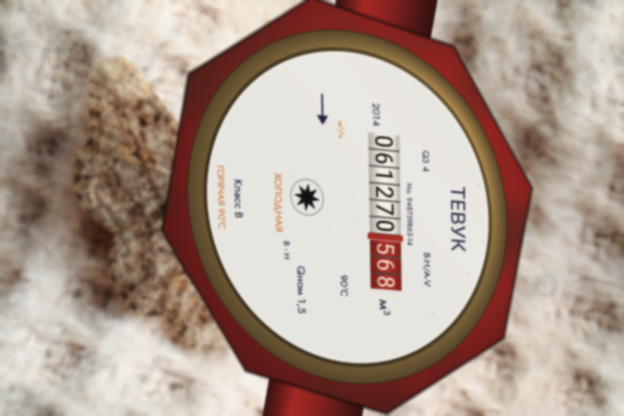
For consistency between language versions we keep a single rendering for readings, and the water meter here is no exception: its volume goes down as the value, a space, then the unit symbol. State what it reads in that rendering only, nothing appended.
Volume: 61270.568 m³
